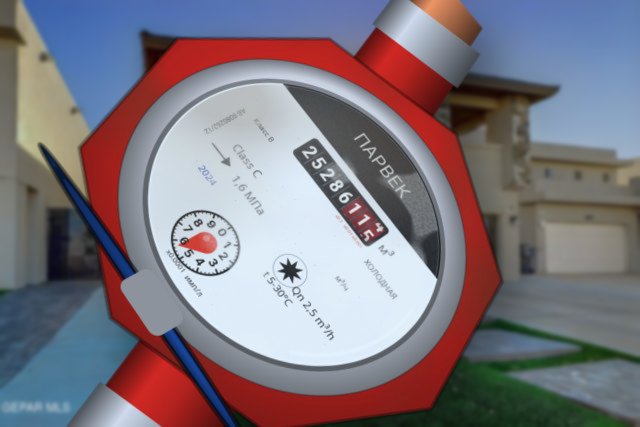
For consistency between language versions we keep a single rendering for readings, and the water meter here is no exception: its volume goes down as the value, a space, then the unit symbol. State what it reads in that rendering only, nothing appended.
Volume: 25286.1145 m³
